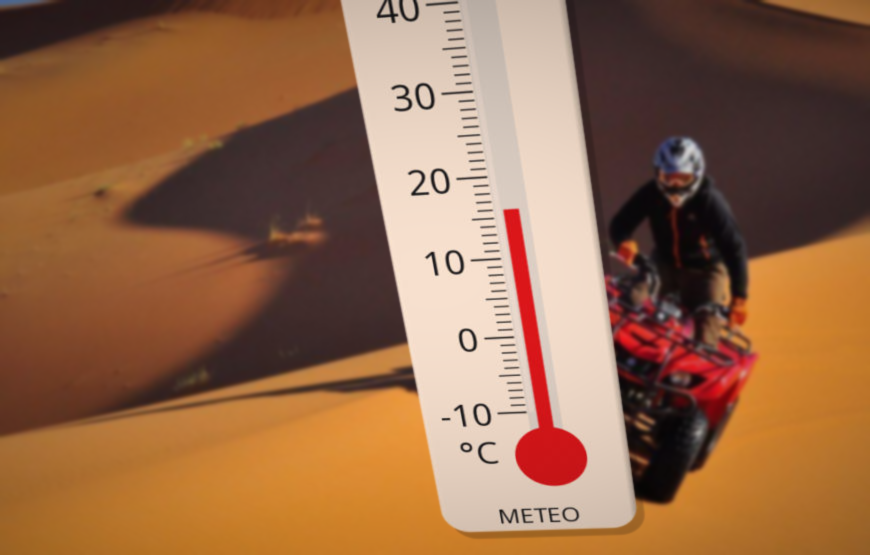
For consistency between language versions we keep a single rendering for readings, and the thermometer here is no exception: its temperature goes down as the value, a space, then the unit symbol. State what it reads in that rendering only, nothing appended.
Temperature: 16 °C
